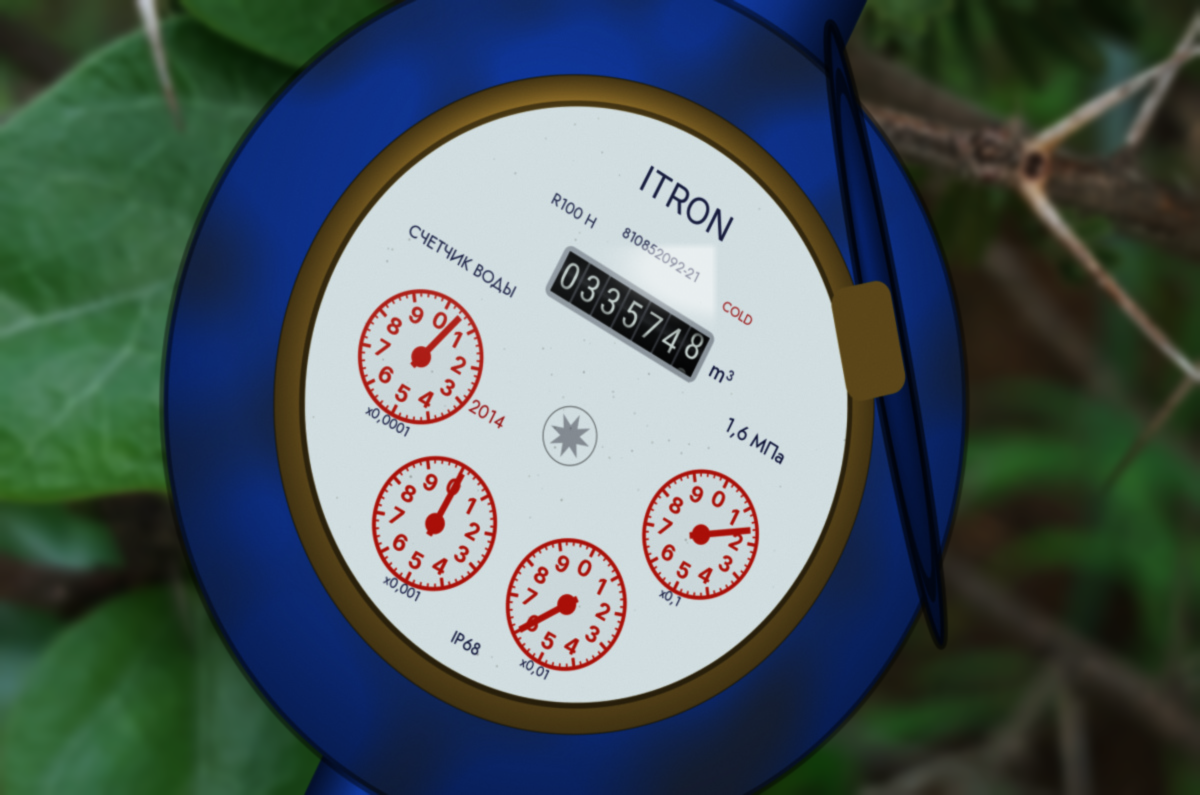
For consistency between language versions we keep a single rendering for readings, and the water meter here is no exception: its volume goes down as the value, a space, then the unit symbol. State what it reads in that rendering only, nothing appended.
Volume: 335748.1600 m³
